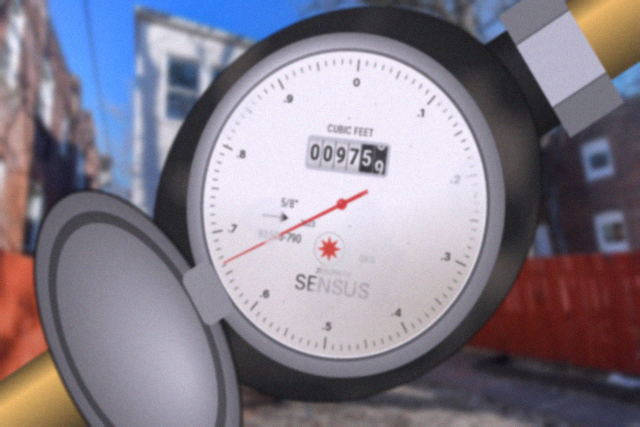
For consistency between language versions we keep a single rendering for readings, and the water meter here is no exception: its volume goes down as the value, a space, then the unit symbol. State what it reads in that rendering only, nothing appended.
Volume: 9758.66 ft³
